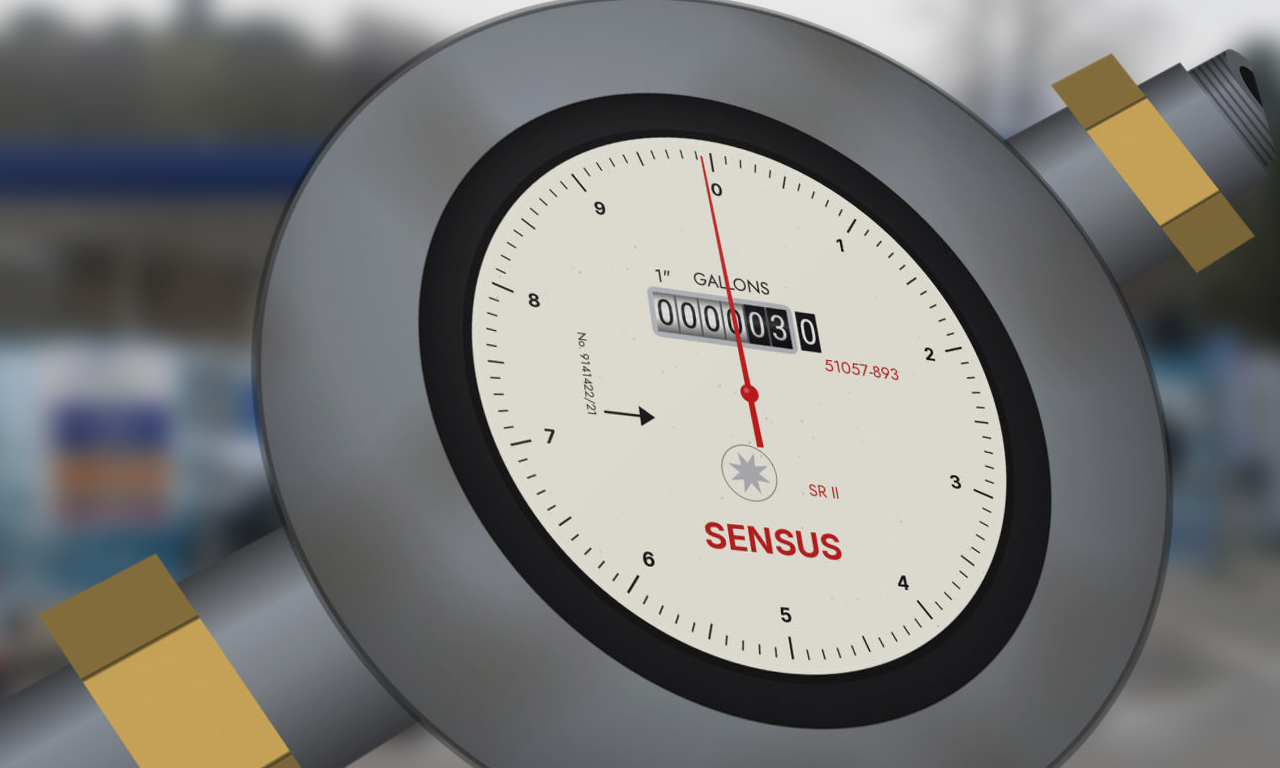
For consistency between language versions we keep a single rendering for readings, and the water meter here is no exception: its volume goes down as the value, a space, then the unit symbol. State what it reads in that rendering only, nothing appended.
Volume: 29.9 gal
